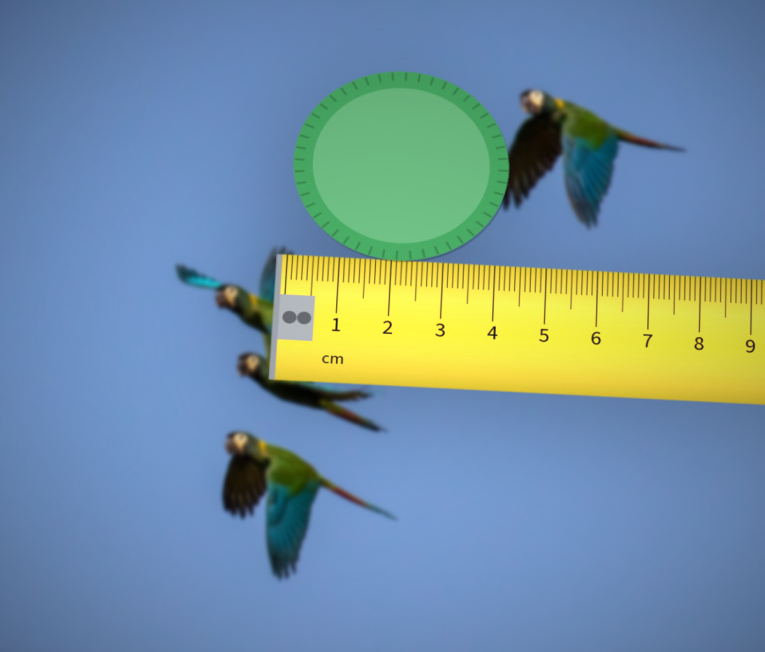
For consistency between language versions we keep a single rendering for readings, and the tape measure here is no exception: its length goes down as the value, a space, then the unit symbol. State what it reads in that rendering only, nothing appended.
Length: 4.2 cm
